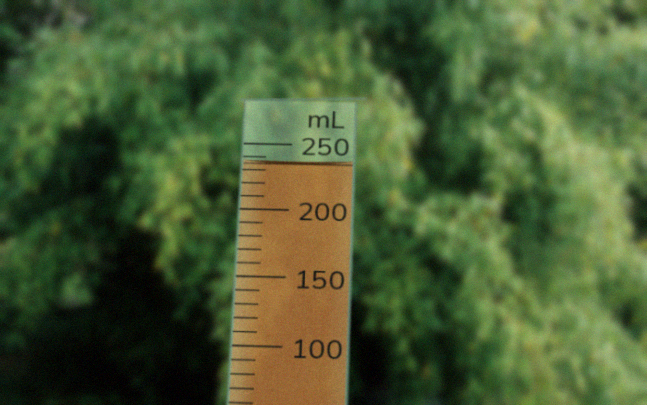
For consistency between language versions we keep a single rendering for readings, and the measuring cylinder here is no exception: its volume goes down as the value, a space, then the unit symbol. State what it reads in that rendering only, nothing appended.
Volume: 235 mL
